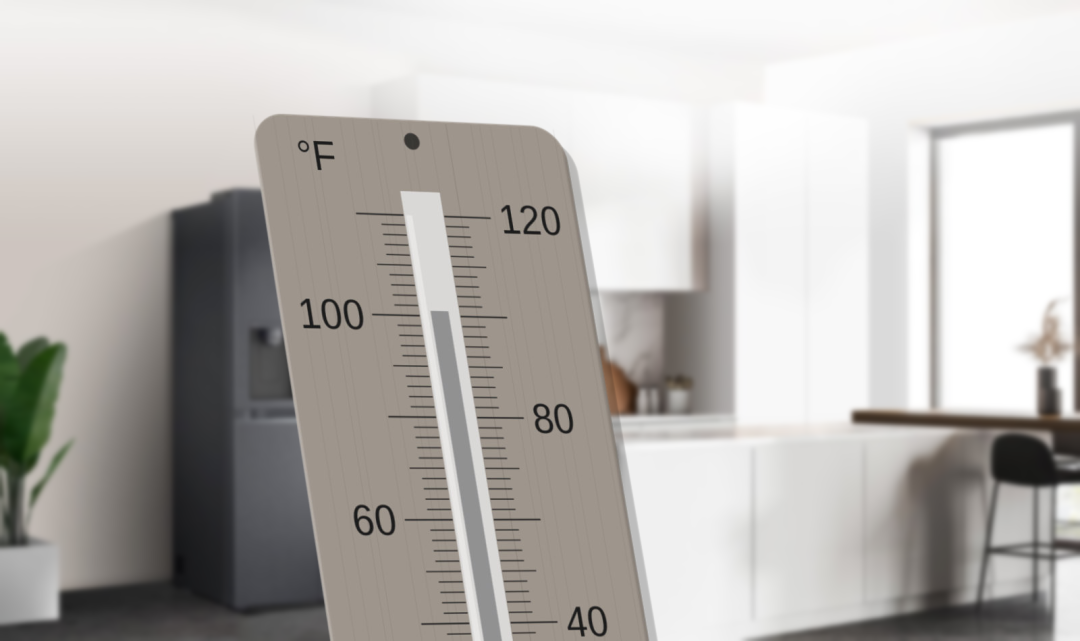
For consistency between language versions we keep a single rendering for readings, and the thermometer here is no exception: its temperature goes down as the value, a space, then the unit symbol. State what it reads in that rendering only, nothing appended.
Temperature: 101 °F
